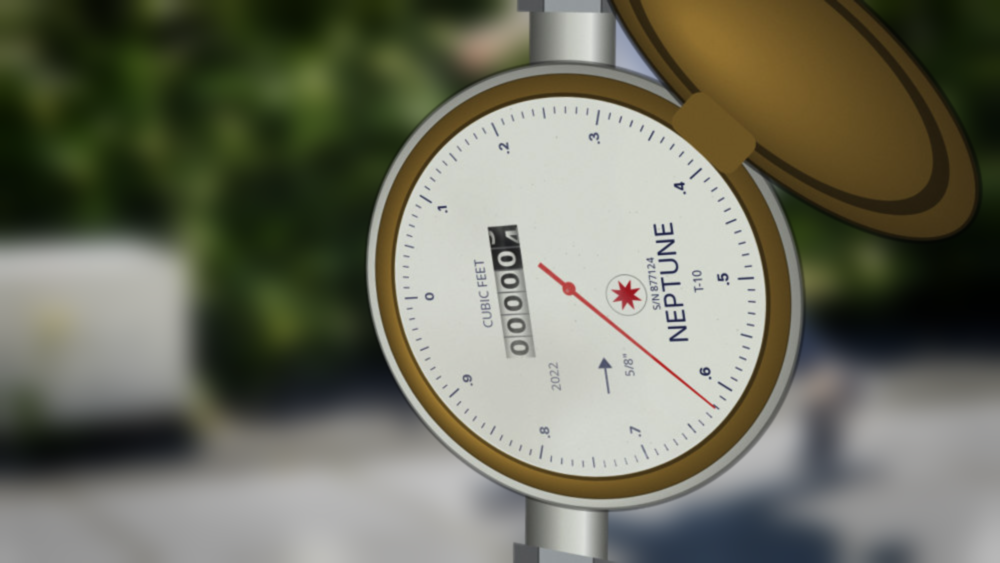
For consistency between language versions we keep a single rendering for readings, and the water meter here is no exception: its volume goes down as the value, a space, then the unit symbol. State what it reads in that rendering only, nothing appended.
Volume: 3.62 ft³
